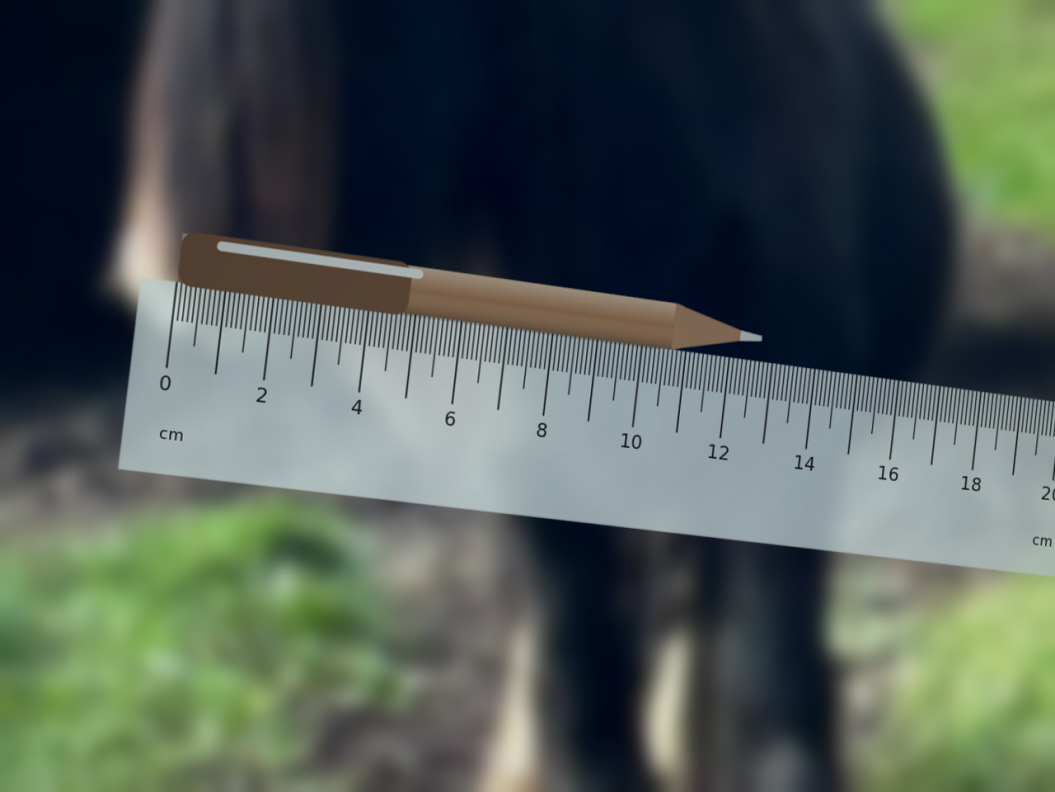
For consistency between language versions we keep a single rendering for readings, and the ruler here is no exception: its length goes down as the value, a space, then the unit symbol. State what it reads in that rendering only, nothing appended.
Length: 12.7 cm
